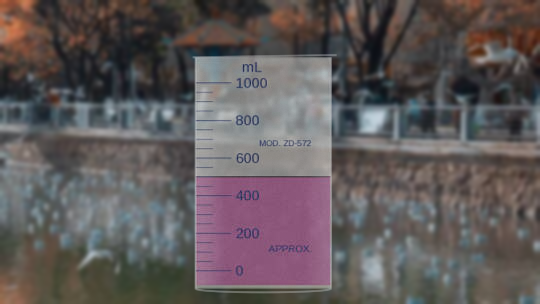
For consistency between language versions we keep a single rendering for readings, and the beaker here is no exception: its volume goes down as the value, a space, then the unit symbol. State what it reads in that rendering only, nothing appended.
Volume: 500 mL
